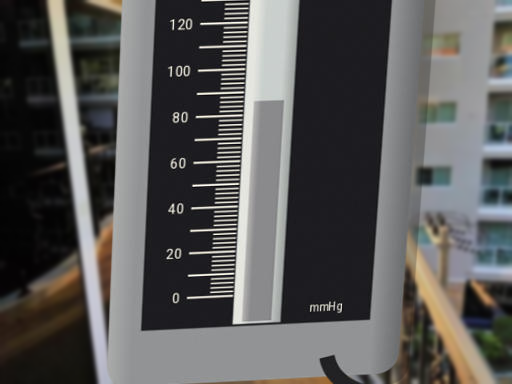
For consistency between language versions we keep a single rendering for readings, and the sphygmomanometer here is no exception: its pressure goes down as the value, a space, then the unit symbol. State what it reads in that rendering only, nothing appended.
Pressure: 86 mmHg
